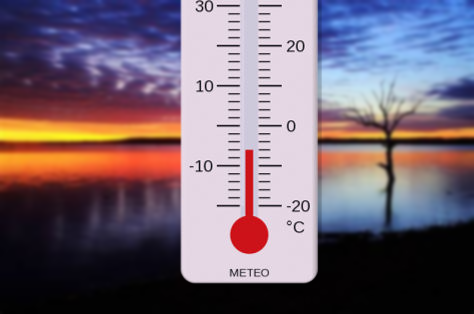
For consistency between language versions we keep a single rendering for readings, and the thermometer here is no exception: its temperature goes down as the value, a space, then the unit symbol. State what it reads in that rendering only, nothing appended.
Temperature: -6 °C
